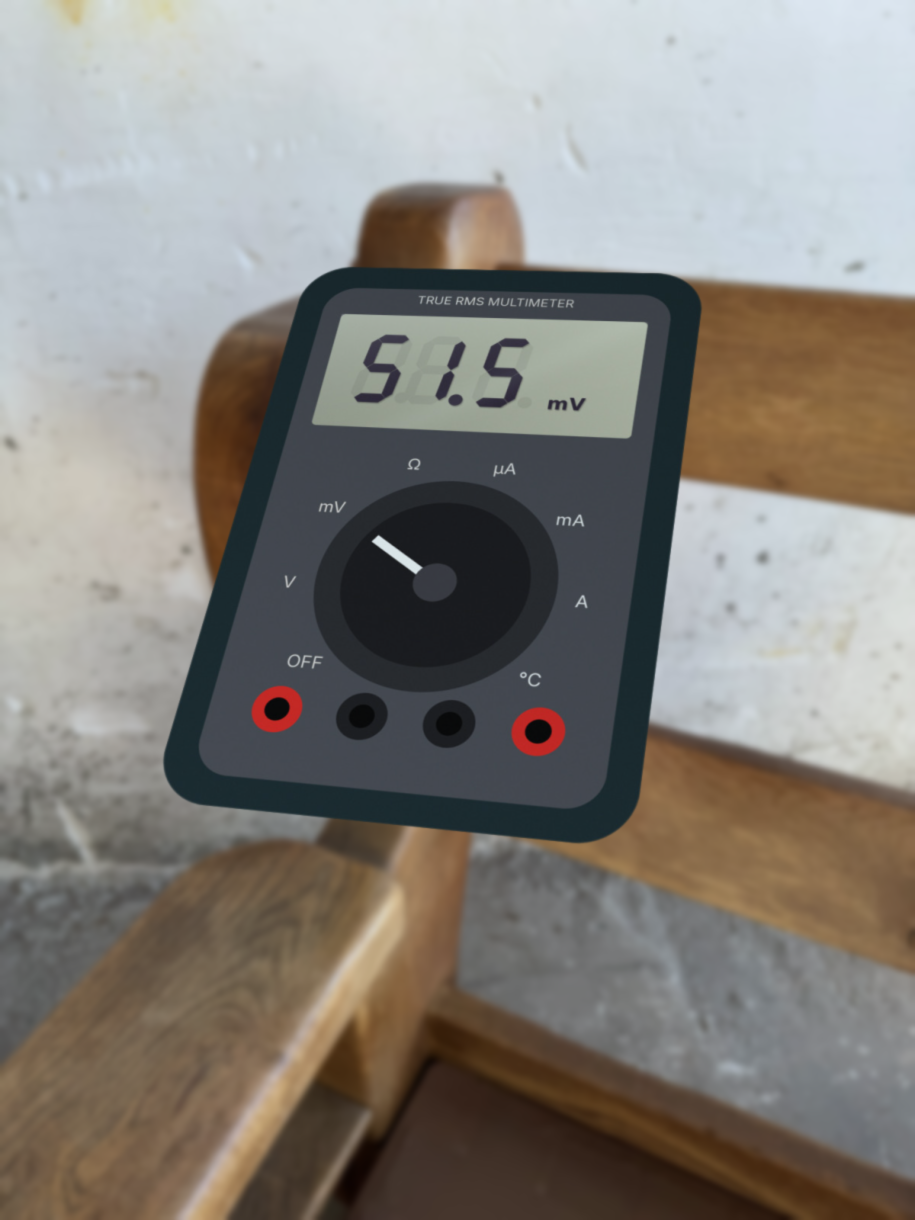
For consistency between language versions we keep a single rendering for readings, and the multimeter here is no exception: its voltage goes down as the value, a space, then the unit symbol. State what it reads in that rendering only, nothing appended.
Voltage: 51.5 mV
